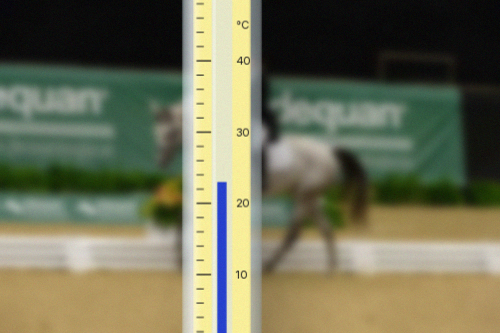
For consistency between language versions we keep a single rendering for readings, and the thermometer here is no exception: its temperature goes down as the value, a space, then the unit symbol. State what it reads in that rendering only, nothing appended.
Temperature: 23 °C
